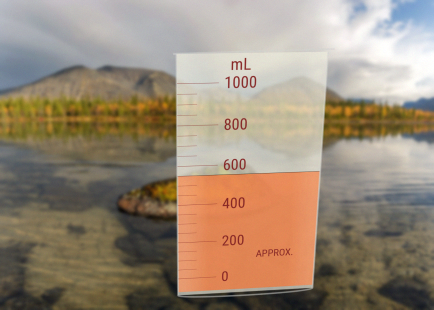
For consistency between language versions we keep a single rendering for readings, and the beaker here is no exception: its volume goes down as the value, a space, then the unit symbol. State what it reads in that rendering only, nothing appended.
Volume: 550 mL
